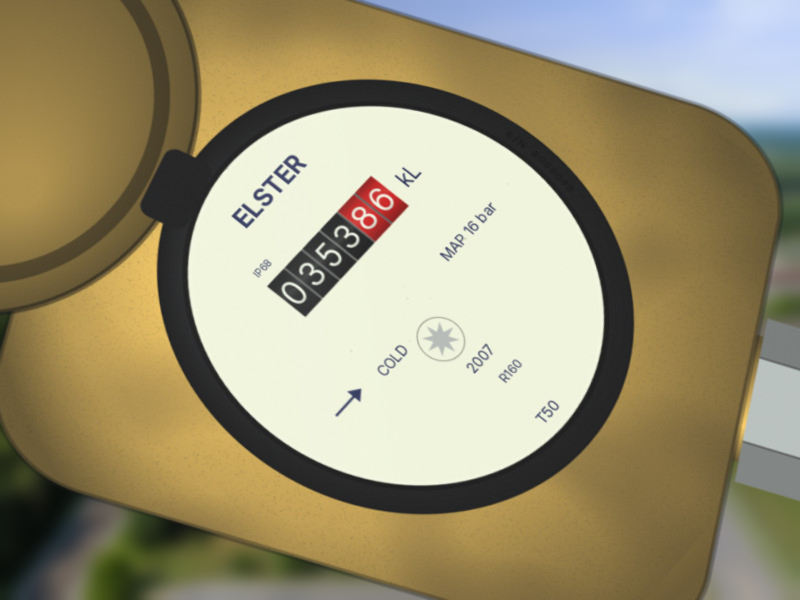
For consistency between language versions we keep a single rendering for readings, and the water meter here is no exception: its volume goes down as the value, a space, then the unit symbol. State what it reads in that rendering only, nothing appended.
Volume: 353.86 kL
